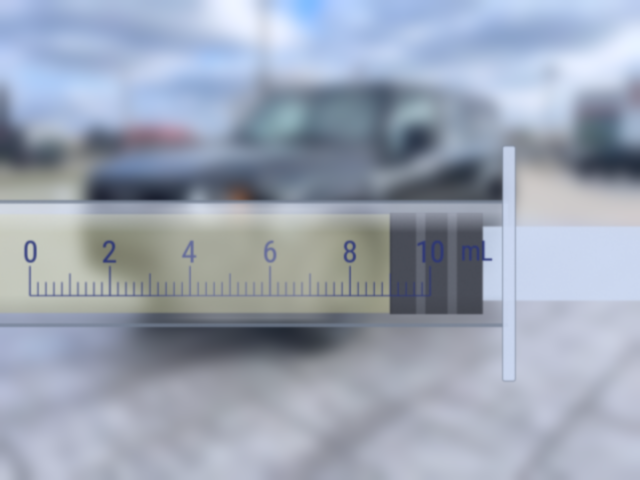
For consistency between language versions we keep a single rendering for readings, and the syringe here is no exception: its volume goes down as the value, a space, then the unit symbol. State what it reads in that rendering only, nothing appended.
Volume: 9 mL
